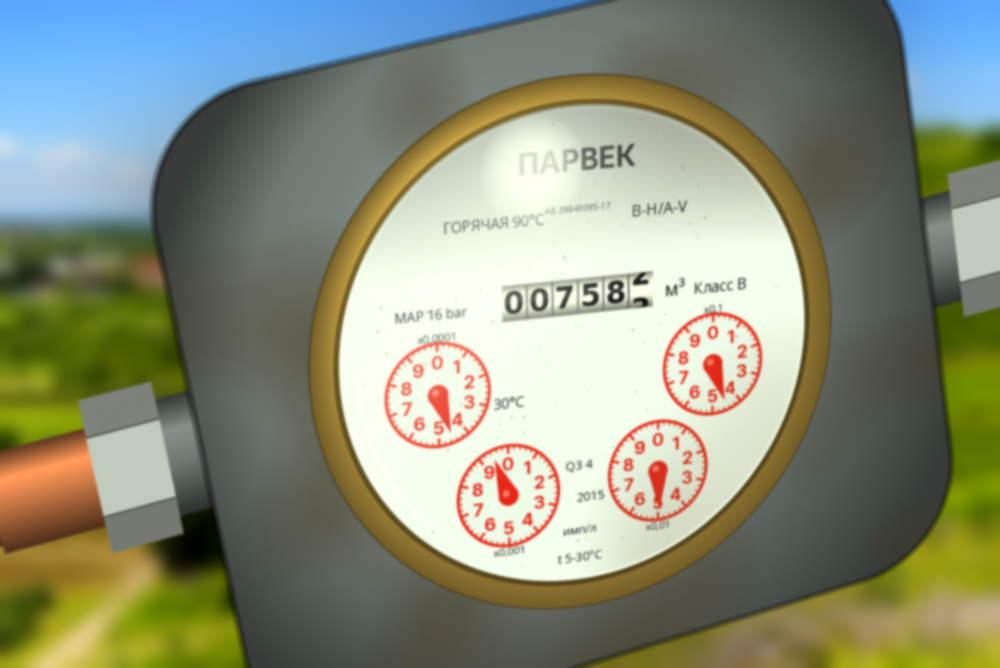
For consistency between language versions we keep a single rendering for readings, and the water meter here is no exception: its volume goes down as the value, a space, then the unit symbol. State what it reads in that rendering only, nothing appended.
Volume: 7582.4494 m³
